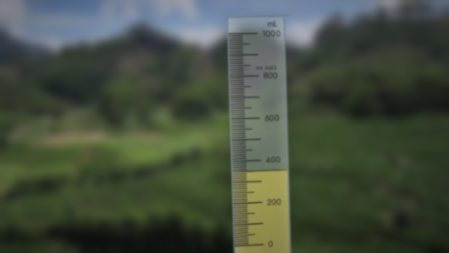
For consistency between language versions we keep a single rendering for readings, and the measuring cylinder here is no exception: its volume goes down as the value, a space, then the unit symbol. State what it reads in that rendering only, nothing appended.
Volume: 350 mL
